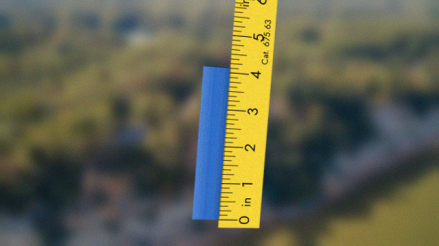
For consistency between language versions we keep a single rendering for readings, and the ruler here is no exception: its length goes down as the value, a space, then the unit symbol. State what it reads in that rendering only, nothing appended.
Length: 4.125 in
